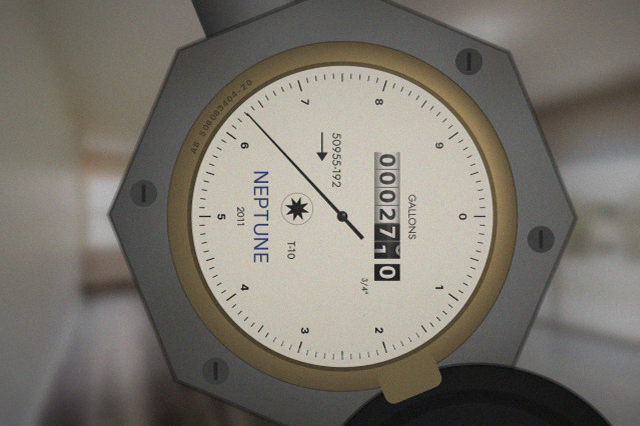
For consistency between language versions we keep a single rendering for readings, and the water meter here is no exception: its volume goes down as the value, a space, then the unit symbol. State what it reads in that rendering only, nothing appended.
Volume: 2706.3 gal
